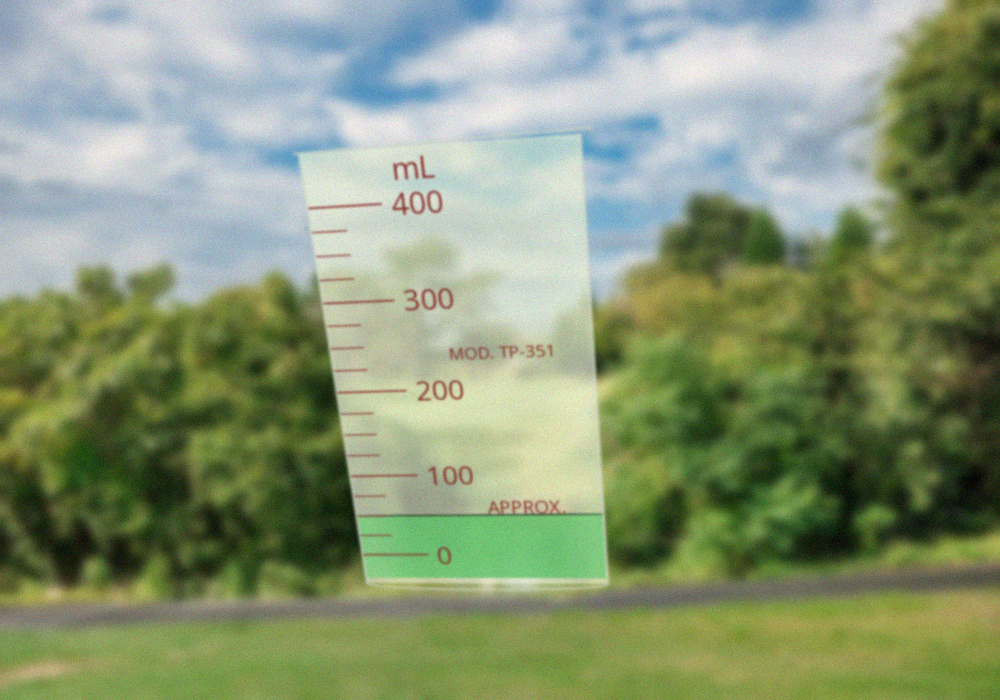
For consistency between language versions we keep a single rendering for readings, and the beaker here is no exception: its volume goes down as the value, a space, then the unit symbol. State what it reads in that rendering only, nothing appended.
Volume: 50 mL
